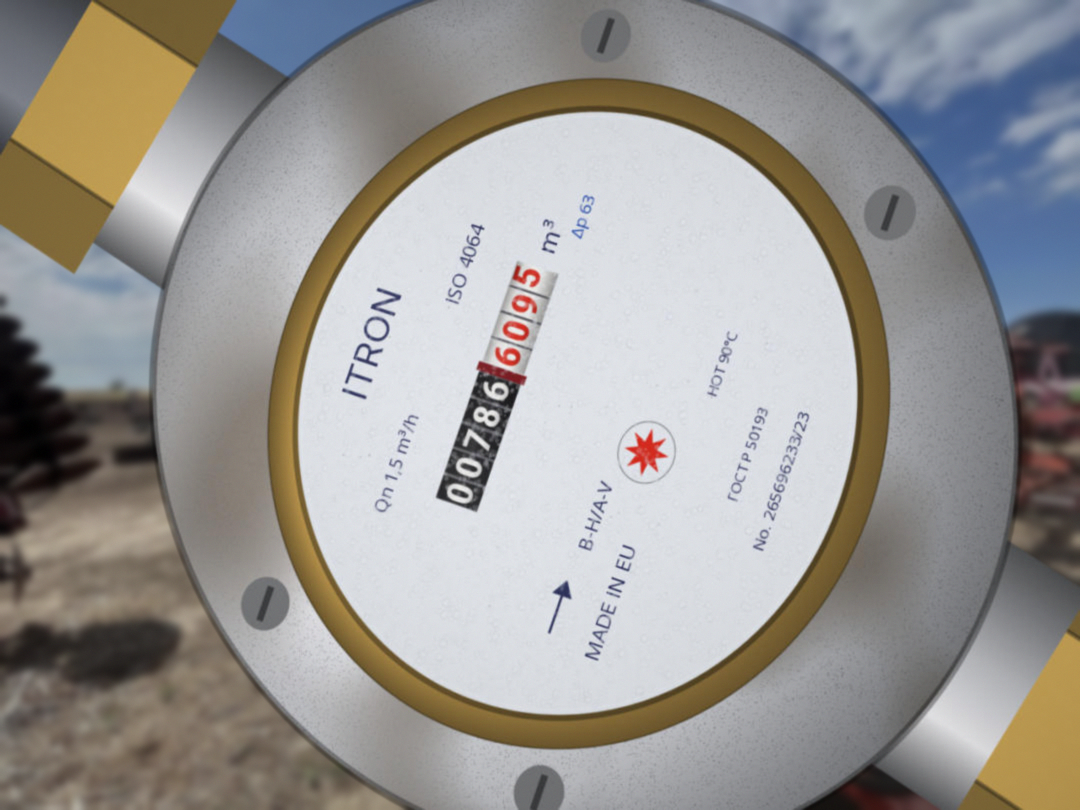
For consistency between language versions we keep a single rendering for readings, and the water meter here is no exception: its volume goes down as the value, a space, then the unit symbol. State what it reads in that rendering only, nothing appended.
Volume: 786.6095 m³
